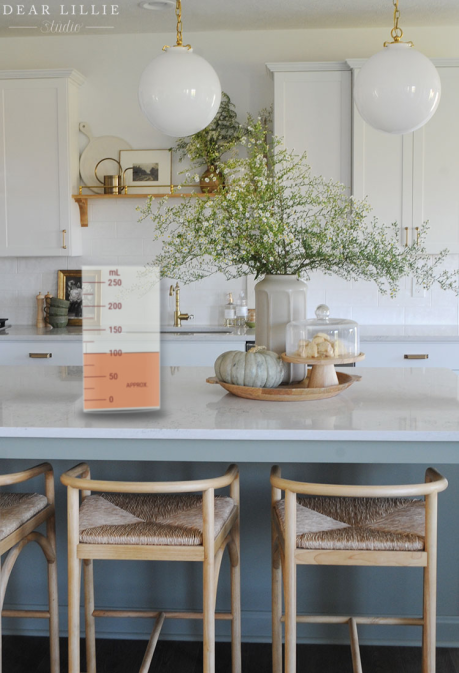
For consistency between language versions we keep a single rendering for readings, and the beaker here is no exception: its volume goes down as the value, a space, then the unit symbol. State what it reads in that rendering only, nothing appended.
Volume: 100 mL
